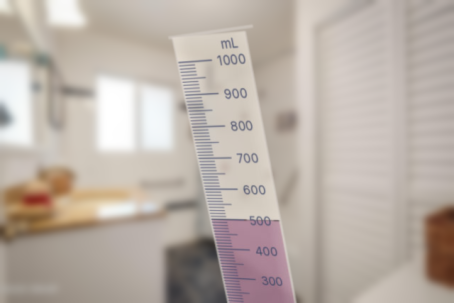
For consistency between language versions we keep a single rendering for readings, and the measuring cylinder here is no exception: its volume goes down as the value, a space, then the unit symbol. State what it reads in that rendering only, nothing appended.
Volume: 500 mL
